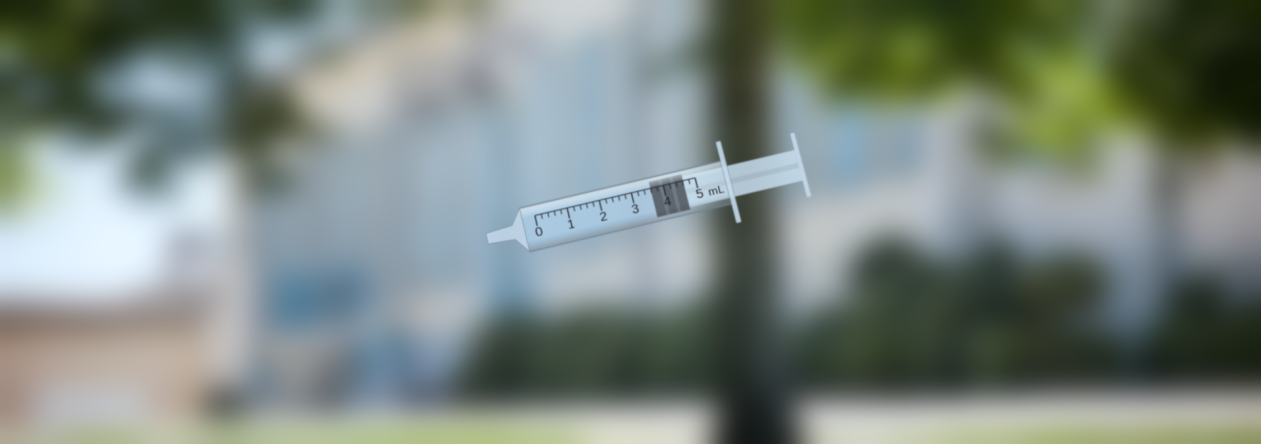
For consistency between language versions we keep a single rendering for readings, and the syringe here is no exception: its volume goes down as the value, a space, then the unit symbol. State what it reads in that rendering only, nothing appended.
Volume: 3.6 mL
